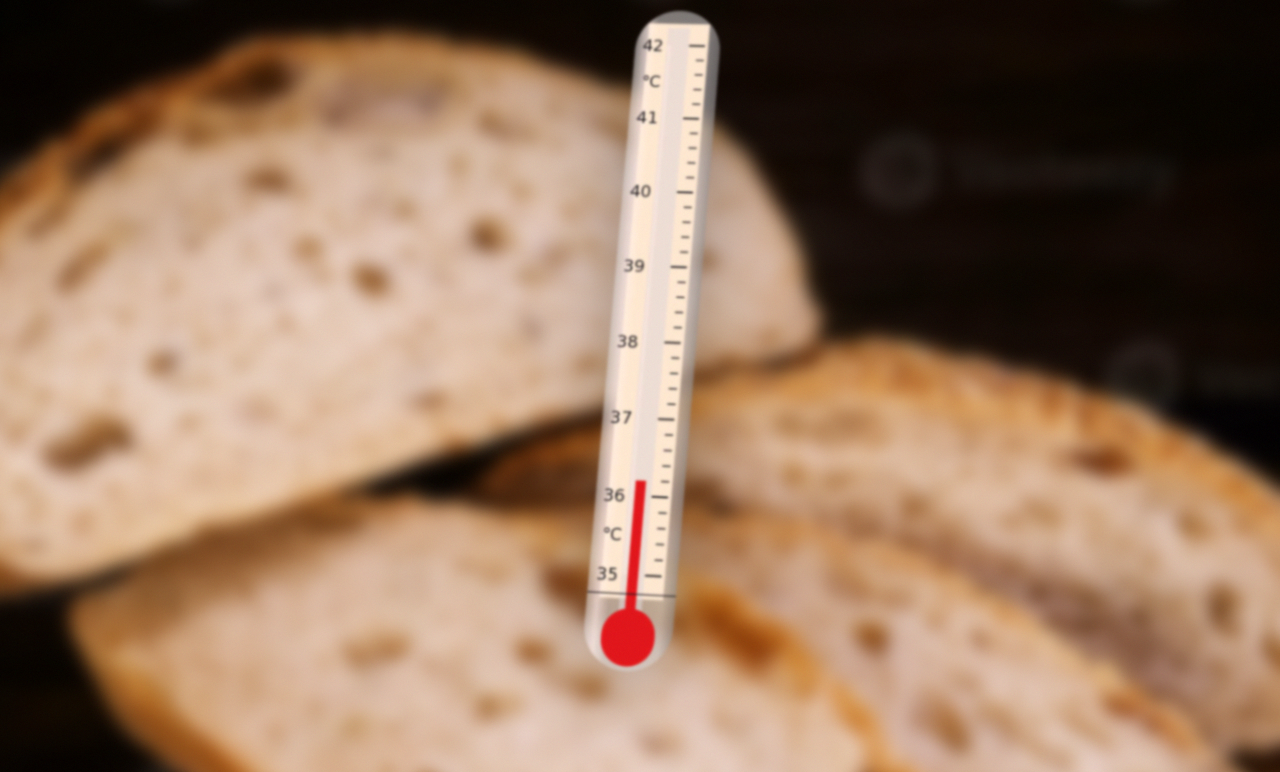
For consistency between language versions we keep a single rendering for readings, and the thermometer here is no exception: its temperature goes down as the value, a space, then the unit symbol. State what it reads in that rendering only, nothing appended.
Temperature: 36.2 °C
